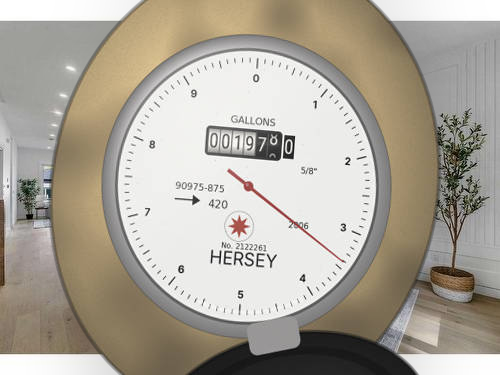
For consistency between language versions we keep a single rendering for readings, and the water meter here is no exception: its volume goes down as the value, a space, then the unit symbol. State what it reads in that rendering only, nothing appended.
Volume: 19783.4 gal
